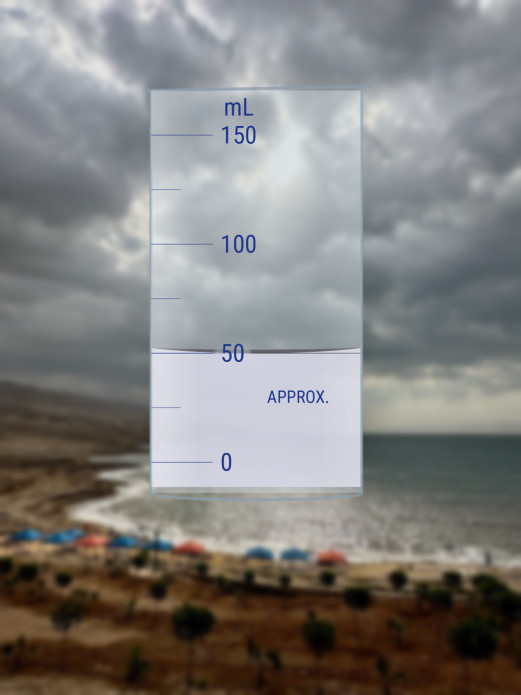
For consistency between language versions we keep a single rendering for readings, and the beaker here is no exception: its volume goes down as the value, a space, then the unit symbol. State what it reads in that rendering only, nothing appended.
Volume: 50 mL
